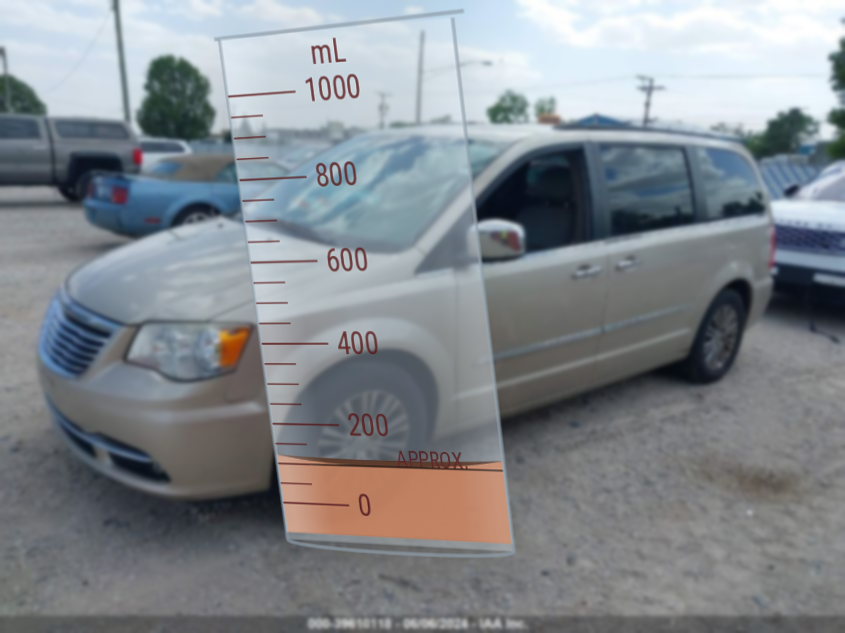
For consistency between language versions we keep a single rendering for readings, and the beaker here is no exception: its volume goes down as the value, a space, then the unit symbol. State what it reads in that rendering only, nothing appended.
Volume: 100 mL
